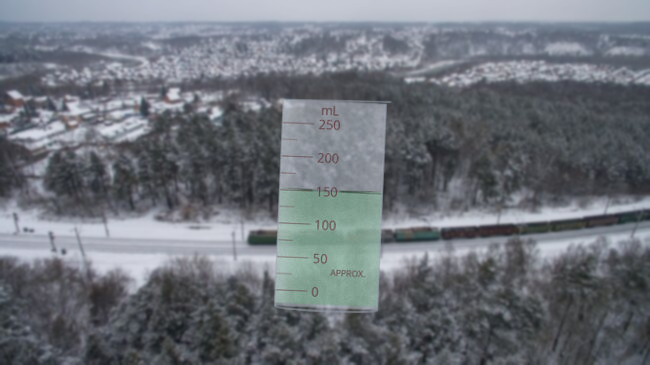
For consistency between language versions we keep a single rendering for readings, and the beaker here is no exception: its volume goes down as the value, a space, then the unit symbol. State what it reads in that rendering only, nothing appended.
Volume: 150 mL
